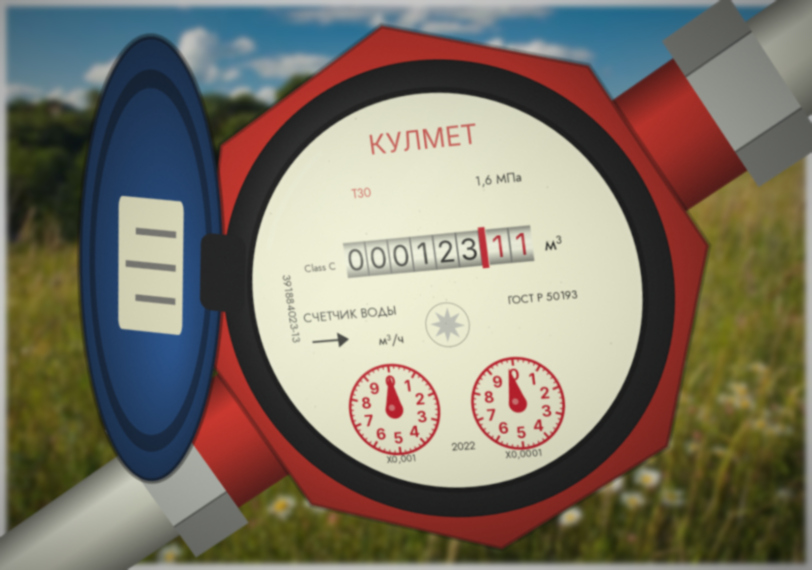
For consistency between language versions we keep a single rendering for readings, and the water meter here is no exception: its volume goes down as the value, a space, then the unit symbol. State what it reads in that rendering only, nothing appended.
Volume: 123.1099 m³
